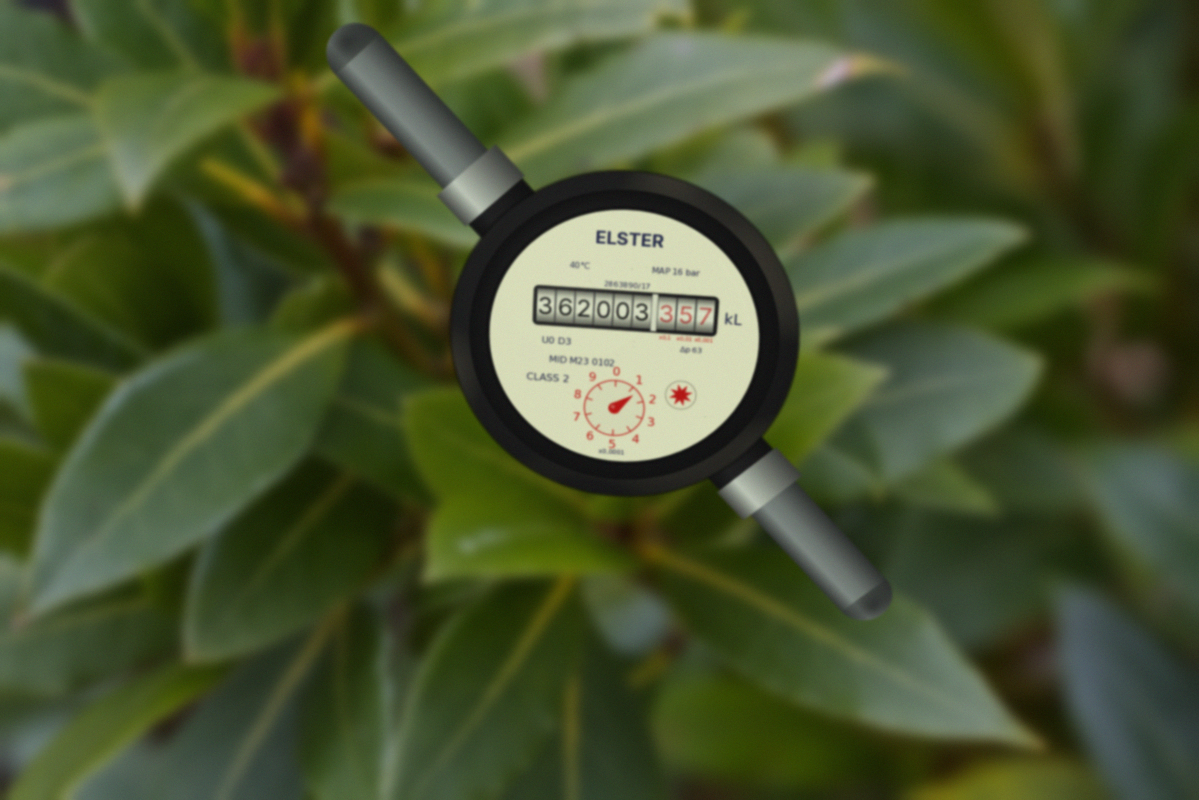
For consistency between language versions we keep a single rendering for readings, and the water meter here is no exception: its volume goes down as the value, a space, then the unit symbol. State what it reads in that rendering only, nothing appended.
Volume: 362003.3571 kL
